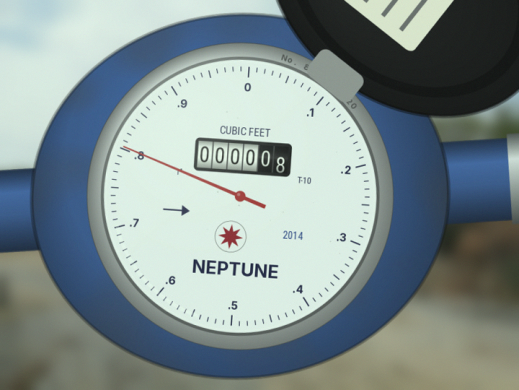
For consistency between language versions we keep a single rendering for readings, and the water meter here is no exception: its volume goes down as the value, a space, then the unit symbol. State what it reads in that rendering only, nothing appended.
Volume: 7.80 ft³
